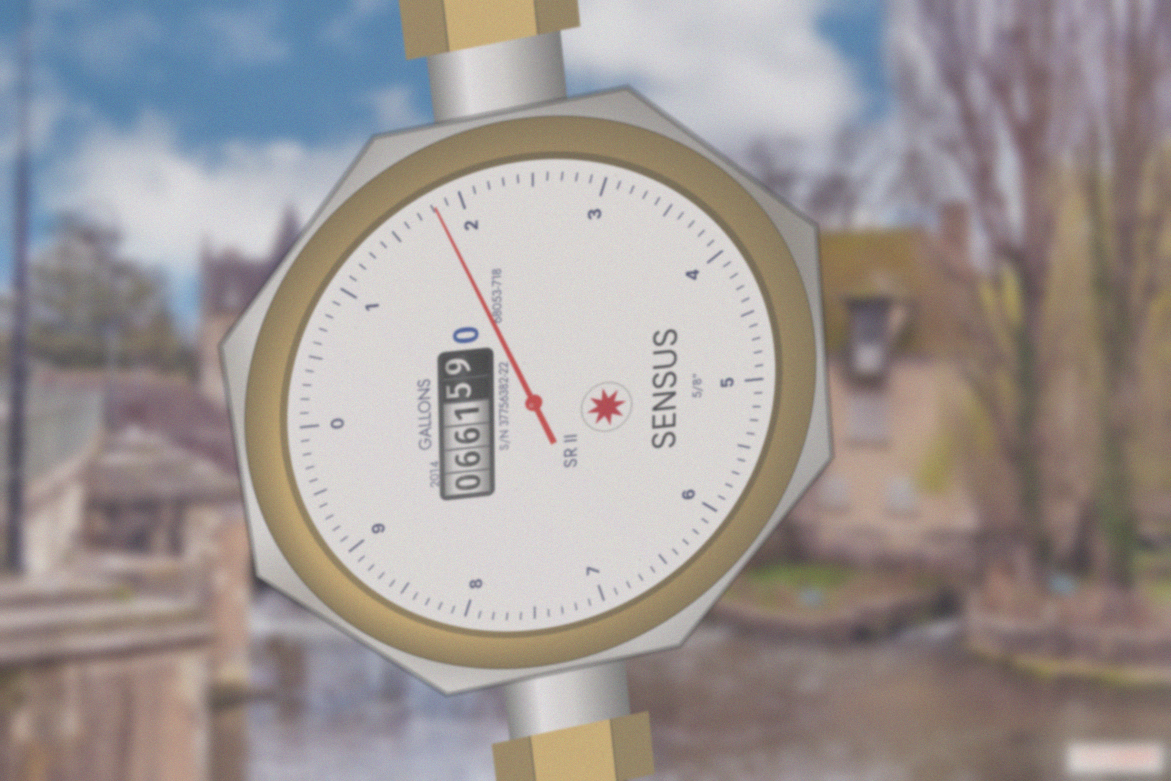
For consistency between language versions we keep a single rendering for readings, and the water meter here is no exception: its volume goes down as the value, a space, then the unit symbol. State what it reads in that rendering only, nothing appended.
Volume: 661591.8 gal
